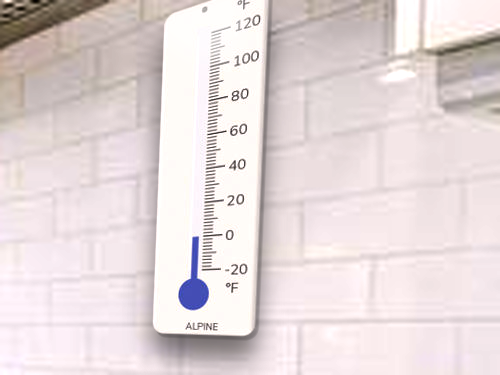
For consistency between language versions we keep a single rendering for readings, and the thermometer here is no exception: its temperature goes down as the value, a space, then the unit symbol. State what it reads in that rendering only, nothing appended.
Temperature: 0 °F
